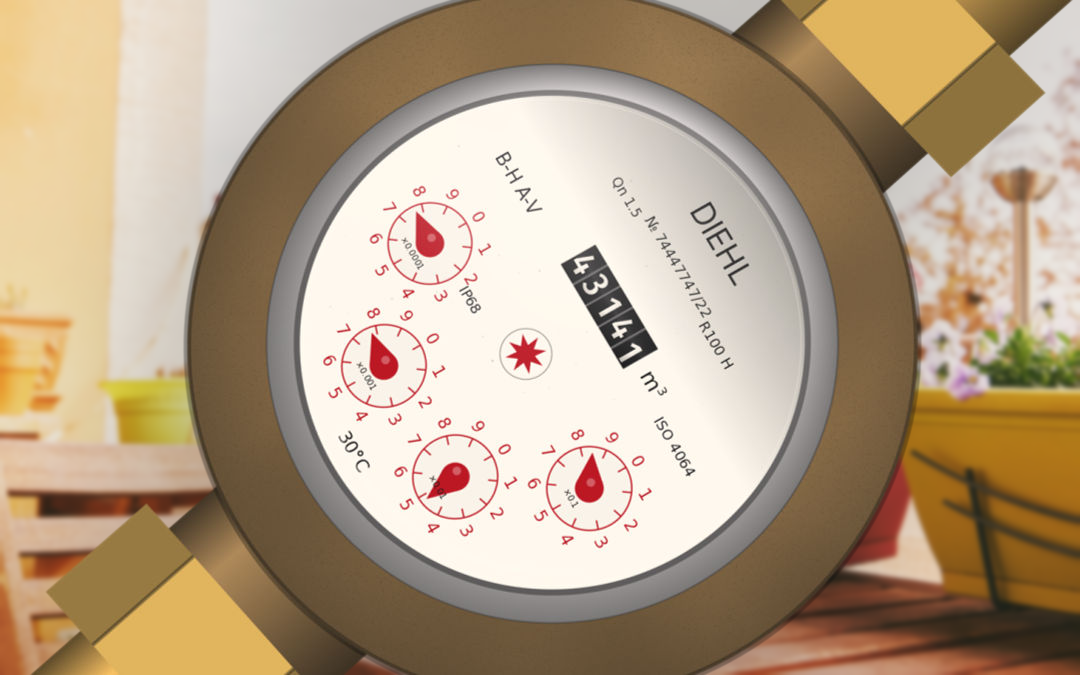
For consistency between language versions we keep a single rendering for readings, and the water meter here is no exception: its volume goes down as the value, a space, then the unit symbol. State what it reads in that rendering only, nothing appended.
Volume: 43140.8477 m³
